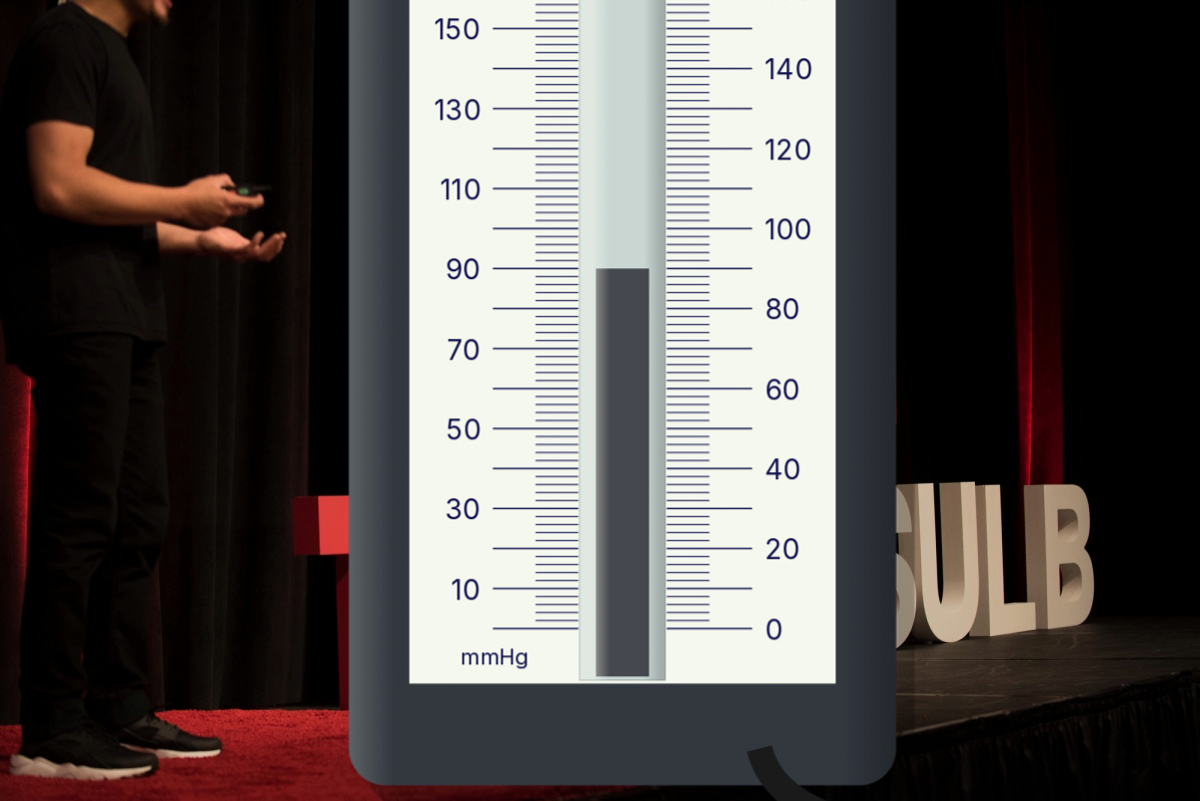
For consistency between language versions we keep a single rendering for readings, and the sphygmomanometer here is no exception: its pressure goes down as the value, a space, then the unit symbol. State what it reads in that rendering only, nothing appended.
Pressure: 90 mmHg
